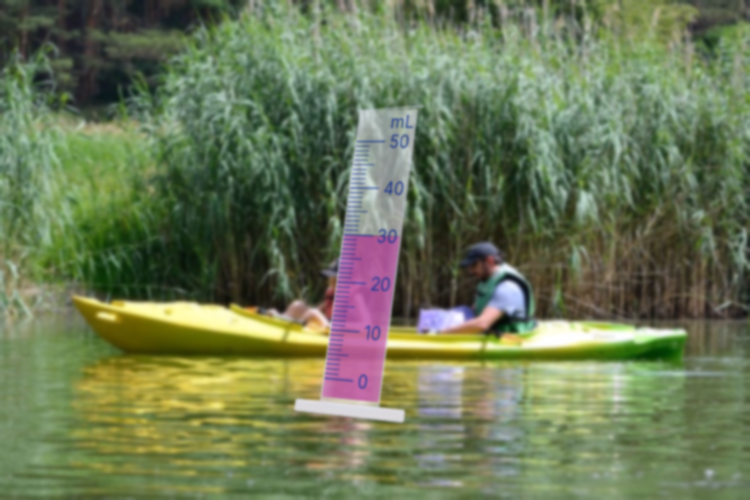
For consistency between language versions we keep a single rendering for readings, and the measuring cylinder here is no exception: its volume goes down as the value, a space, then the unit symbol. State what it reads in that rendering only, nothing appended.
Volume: 30 mL
